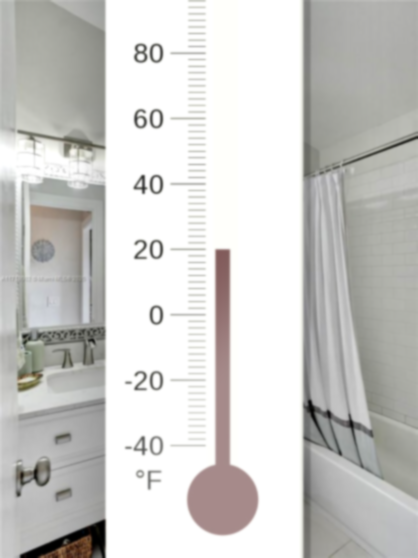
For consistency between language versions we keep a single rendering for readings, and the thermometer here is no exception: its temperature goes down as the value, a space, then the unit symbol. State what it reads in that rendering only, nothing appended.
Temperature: 20 °F
